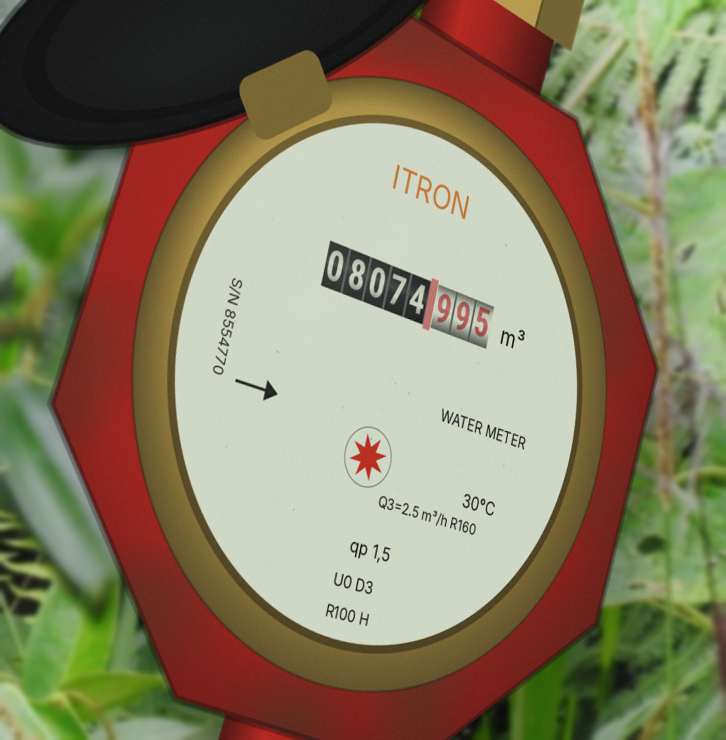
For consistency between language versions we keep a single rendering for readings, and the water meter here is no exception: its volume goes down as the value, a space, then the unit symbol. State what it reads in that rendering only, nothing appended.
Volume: 8074.995 m³
